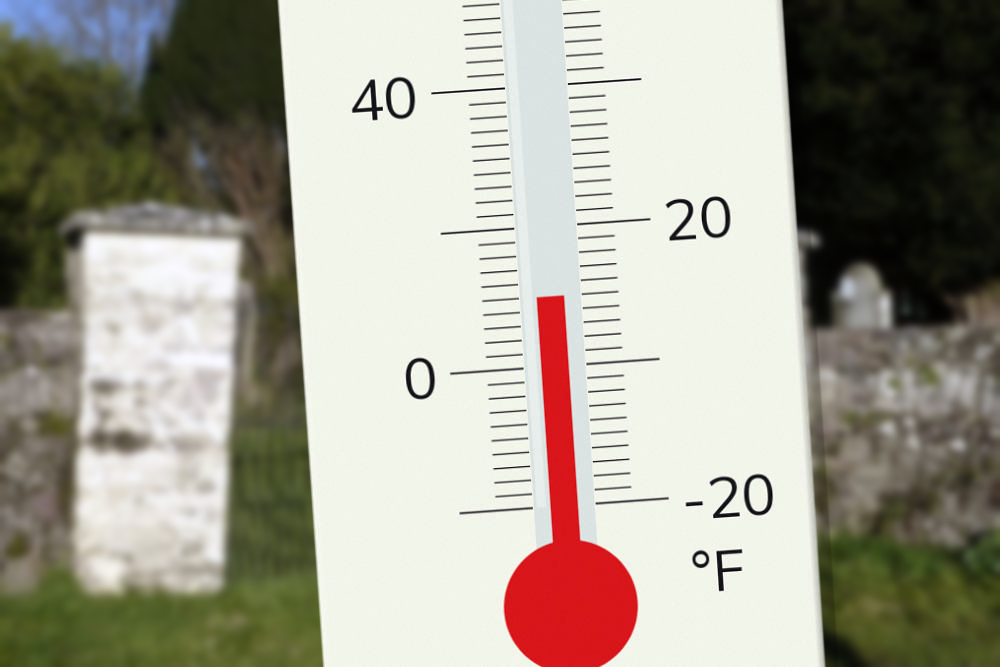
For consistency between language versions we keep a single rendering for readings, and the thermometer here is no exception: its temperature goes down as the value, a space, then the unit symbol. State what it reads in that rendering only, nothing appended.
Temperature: 10 °F
